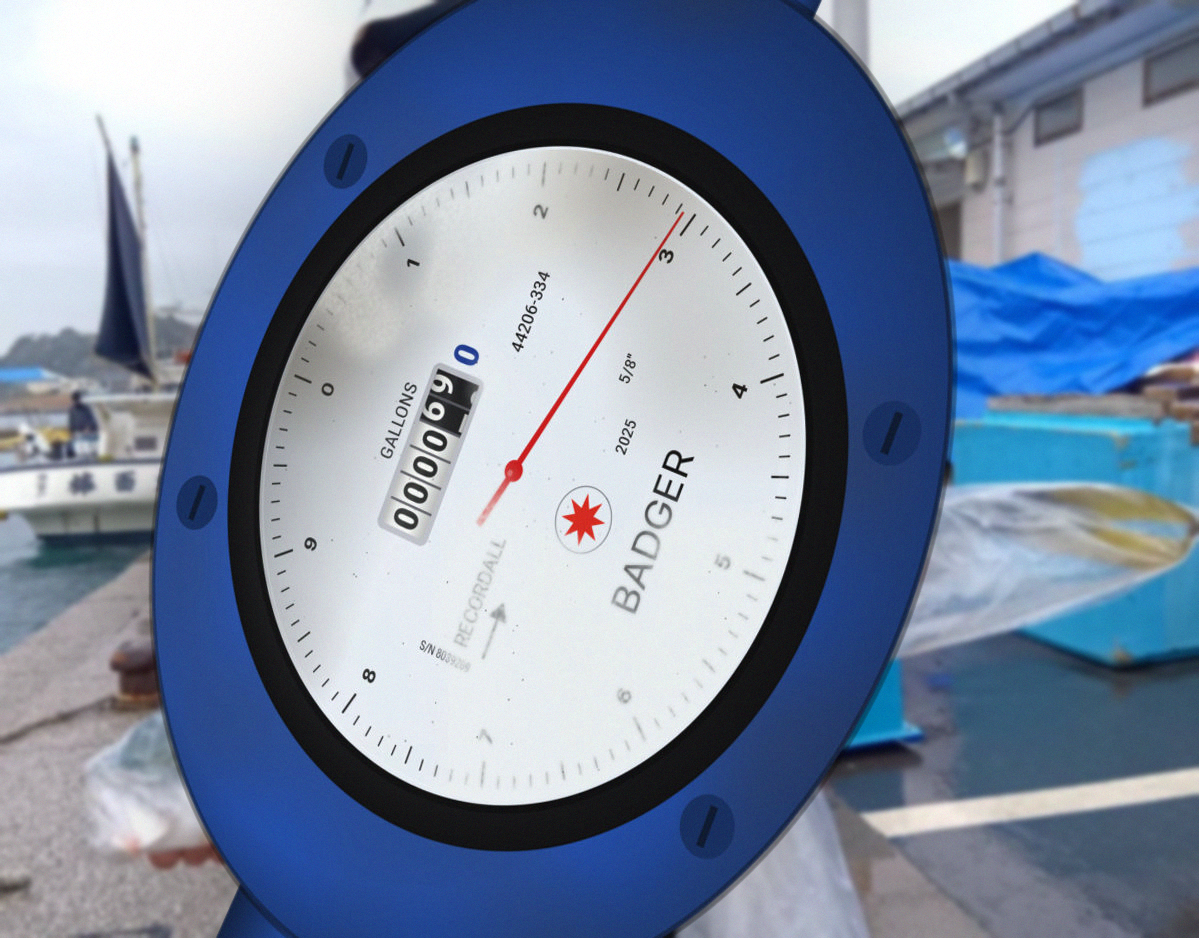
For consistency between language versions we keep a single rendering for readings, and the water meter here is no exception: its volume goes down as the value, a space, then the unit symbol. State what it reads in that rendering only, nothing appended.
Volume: 692.9 gal
